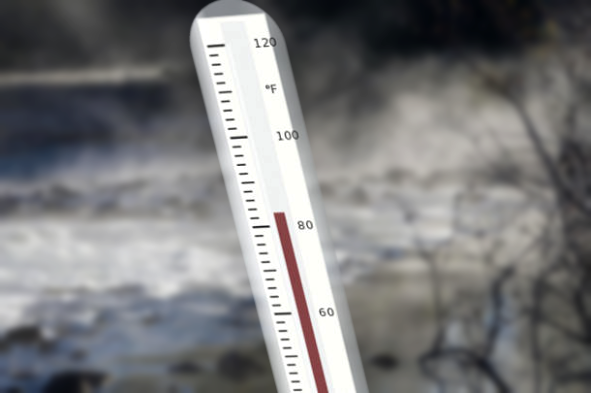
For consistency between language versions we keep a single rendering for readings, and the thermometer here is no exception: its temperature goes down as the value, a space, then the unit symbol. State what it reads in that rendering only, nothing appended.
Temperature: 83 °F
